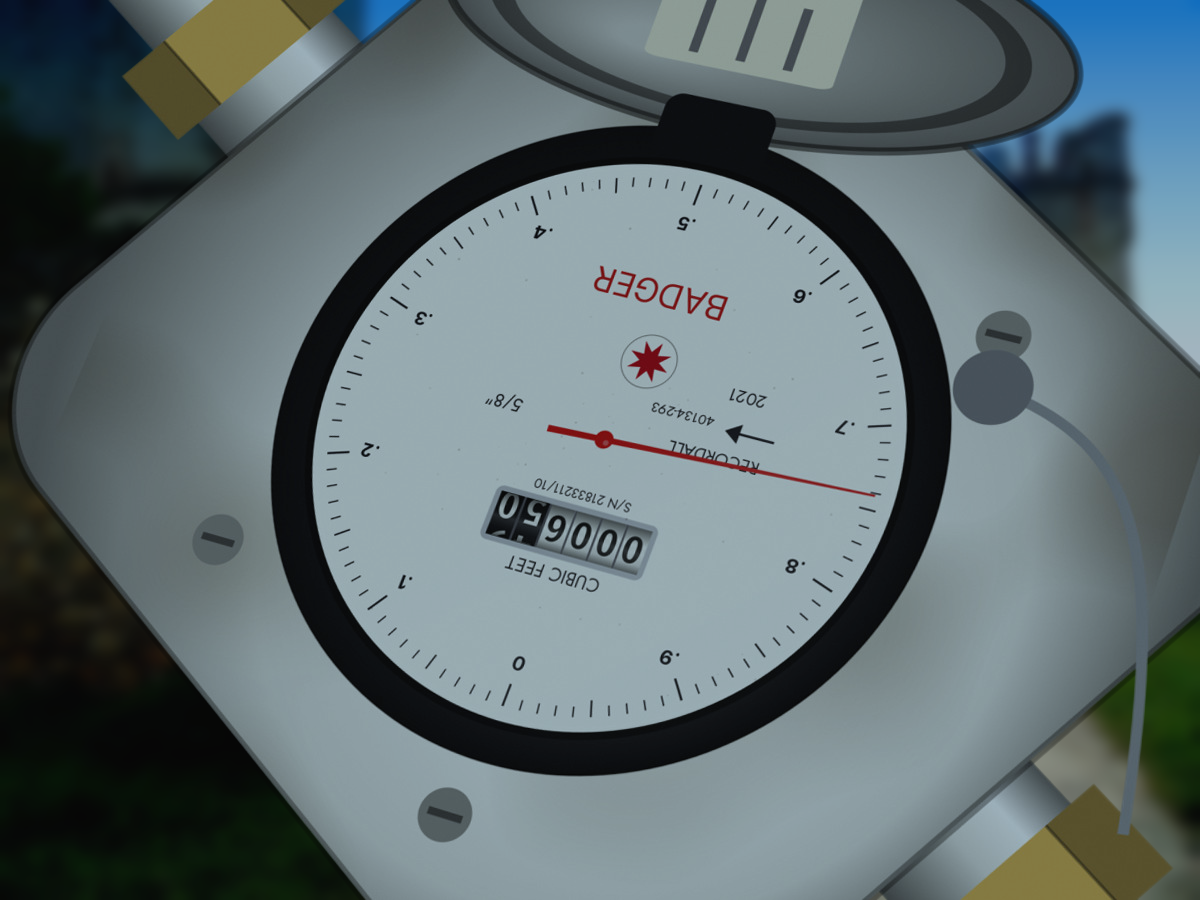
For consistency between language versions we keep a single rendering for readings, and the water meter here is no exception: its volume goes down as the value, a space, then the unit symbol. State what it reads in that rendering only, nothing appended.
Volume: 649.74 ft³
